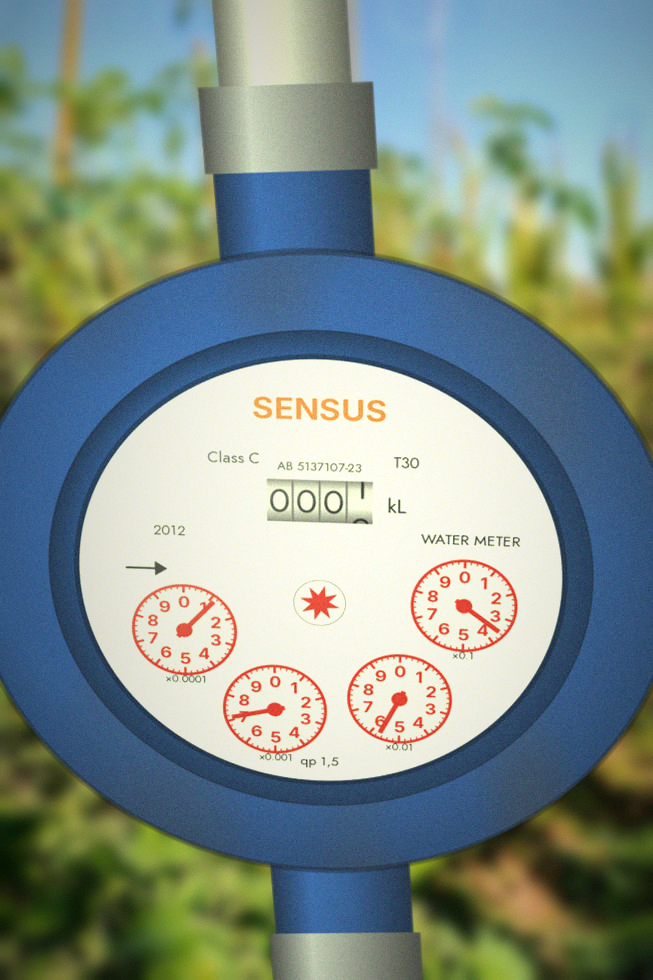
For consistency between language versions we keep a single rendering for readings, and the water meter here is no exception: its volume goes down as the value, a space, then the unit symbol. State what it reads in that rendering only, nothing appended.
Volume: 1.3571 kL
